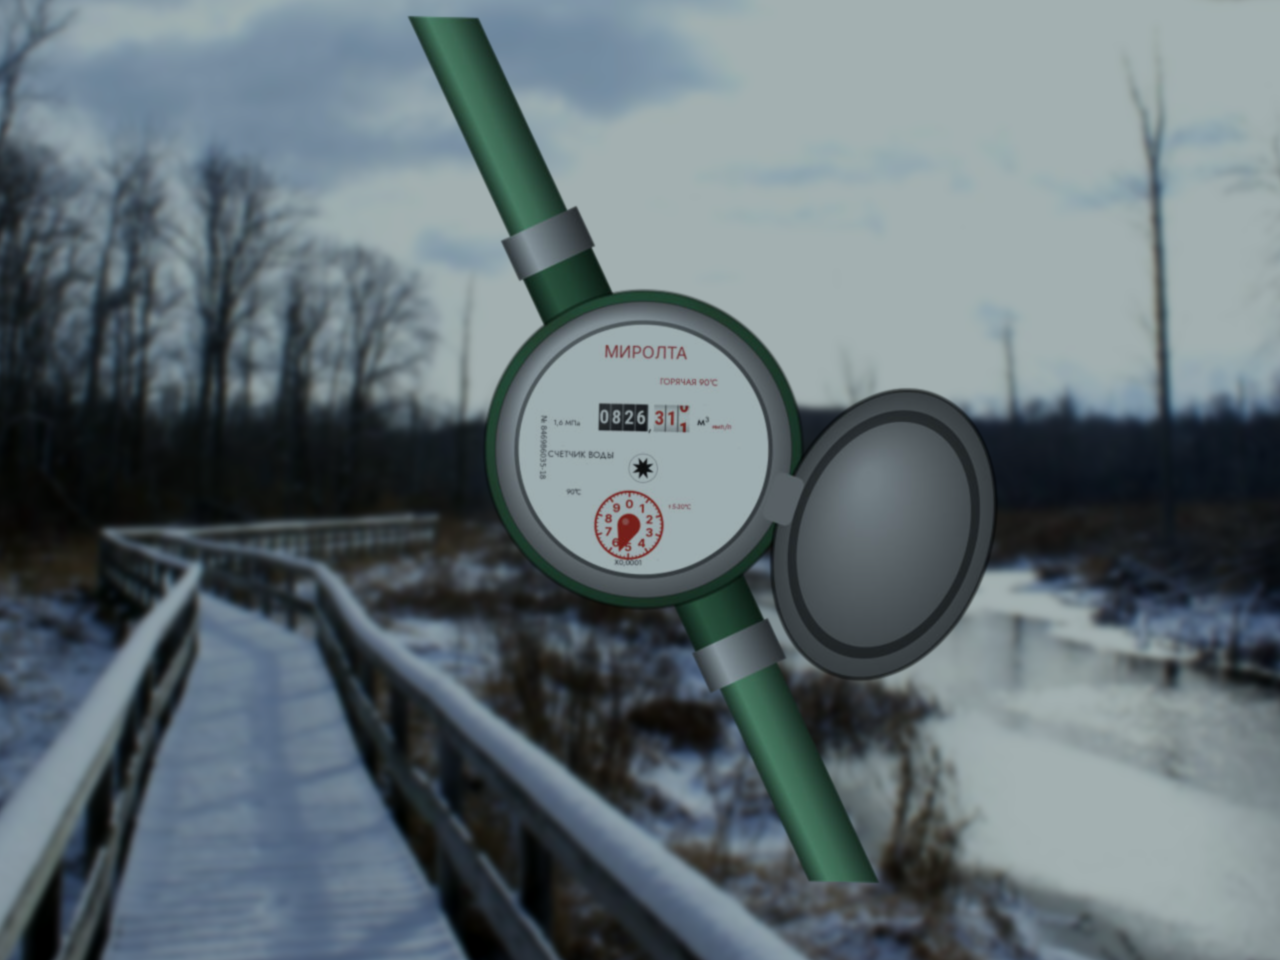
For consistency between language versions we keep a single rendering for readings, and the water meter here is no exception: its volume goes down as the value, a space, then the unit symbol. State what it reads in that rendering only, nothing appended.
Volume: 826.3105 m³
